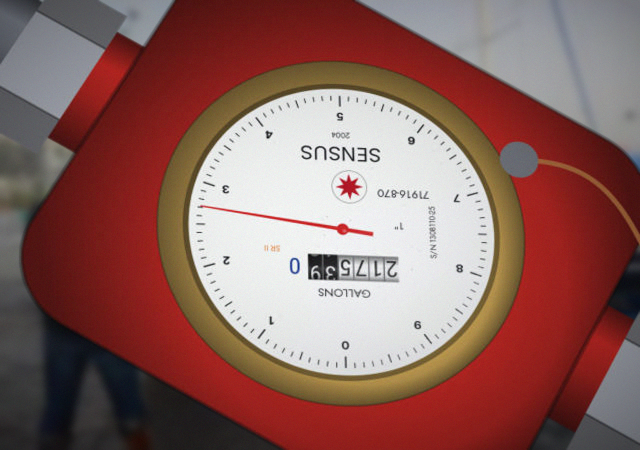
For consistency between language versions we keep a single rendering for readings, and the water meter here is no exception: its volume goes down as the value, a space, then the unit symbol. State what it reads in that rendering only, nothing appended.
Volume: 2175392.7 gal
